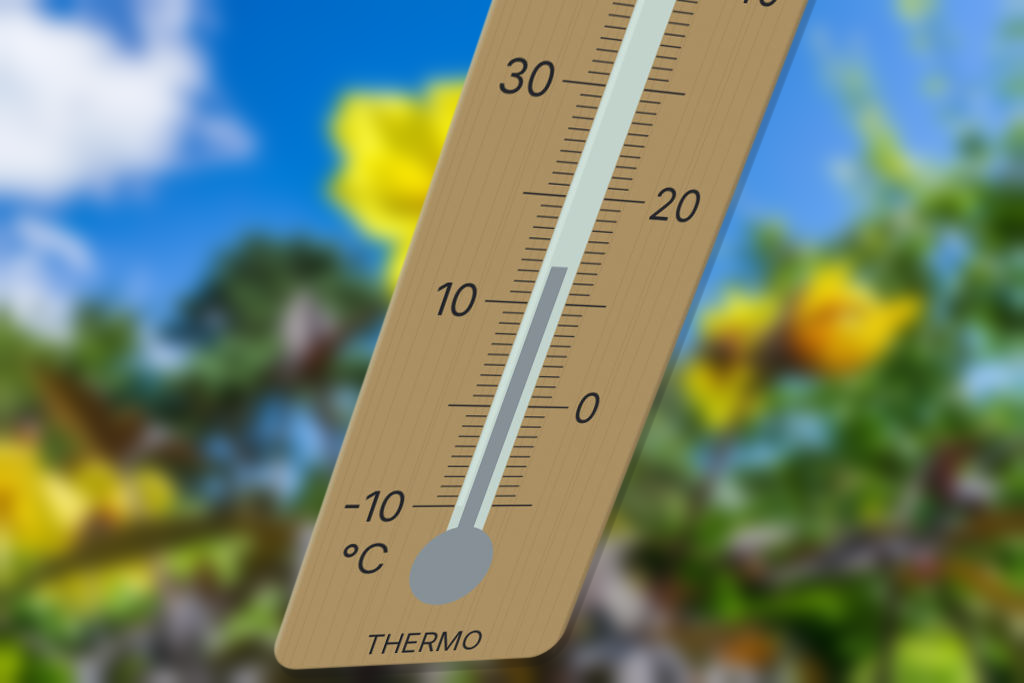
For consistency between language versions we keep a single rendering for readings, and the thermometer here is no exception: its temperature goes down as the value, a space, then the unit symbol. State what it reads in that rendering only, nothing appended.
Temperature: 13.5 °C
